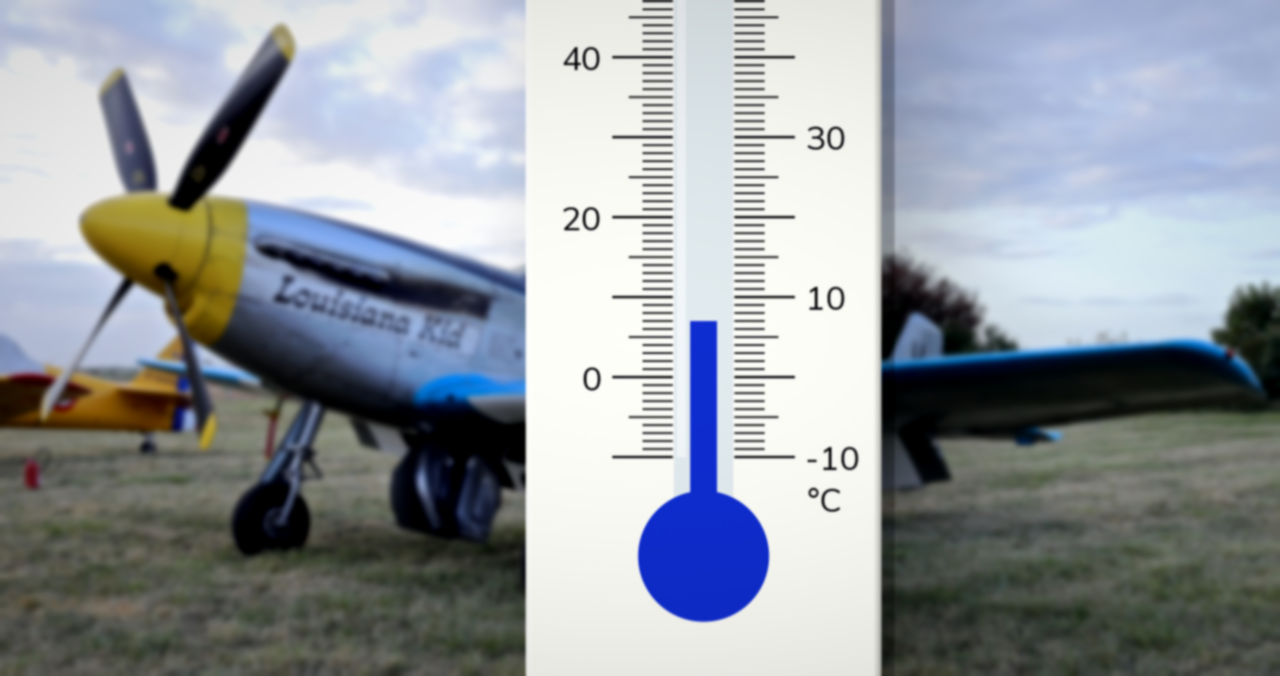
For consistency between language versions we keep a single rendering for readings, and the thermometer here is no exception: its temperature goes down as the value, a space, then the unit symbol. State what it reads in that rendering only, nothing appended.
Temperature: 7 °C
